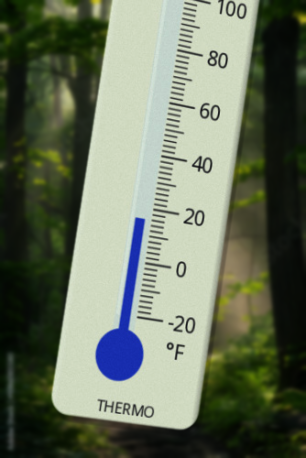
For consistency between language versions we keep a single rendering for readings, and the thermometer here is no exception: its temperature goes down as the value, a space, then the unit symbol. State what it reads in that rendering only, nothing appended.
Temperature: 16 °F
